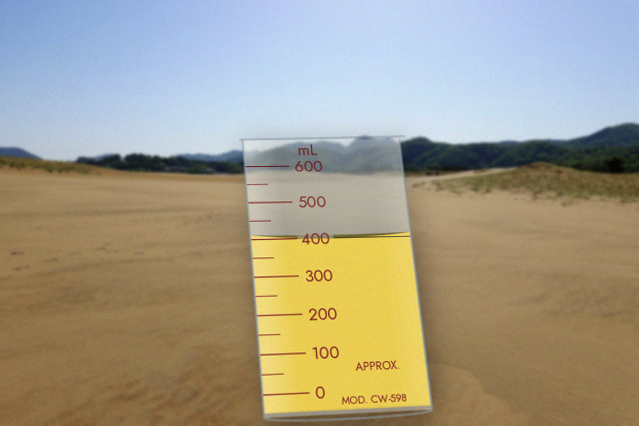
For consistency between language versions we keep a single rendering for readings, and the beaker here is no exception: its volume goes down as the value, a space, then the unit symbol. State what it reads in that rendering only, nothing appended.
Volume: 400 mL
